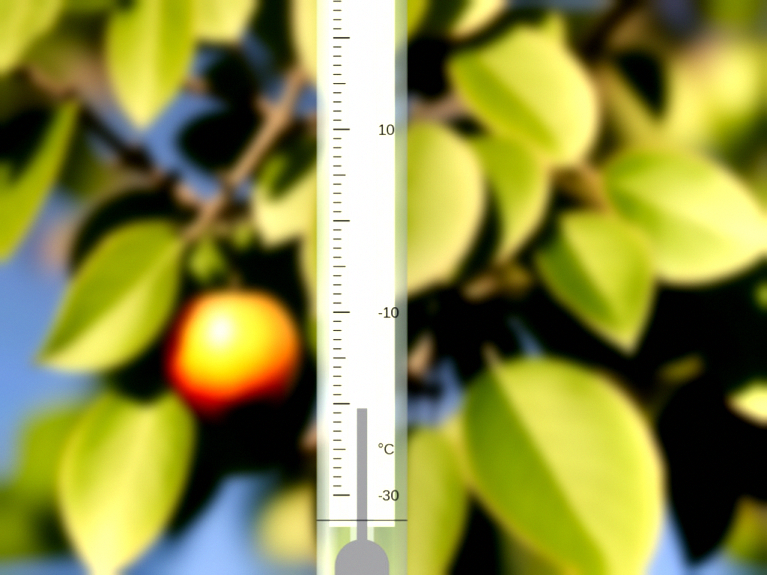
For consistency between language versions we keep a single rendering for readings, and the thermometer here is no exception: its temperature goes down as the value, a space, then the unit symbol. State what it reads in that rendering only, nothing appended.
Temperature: -20.5 °C
